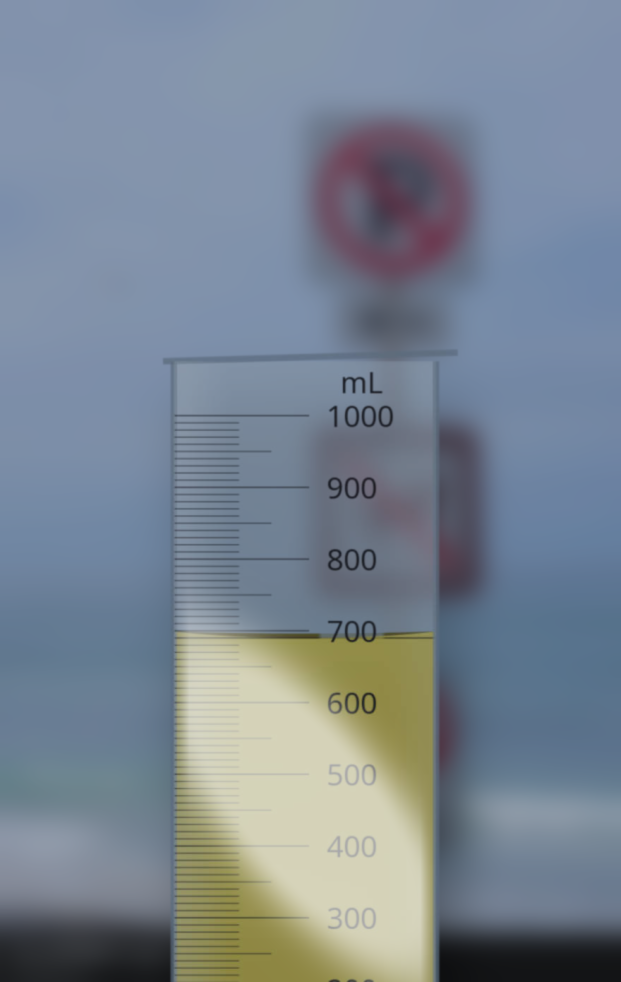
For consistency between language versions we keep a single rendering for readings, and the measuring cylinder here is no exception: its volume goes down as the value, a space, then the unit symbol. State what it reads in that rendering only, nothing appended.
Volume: 690 mL
